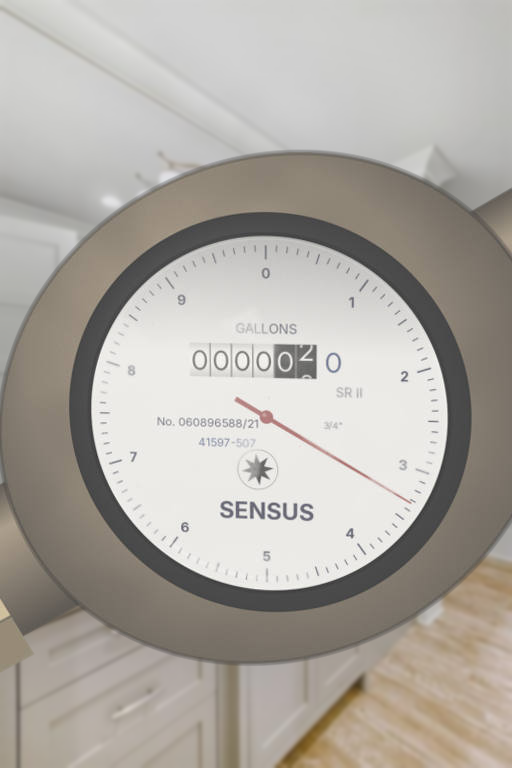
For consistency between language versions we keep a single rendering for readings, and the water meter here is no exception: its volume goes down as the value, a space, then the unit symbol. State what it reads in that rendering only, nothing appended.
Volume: 23.3 gal
